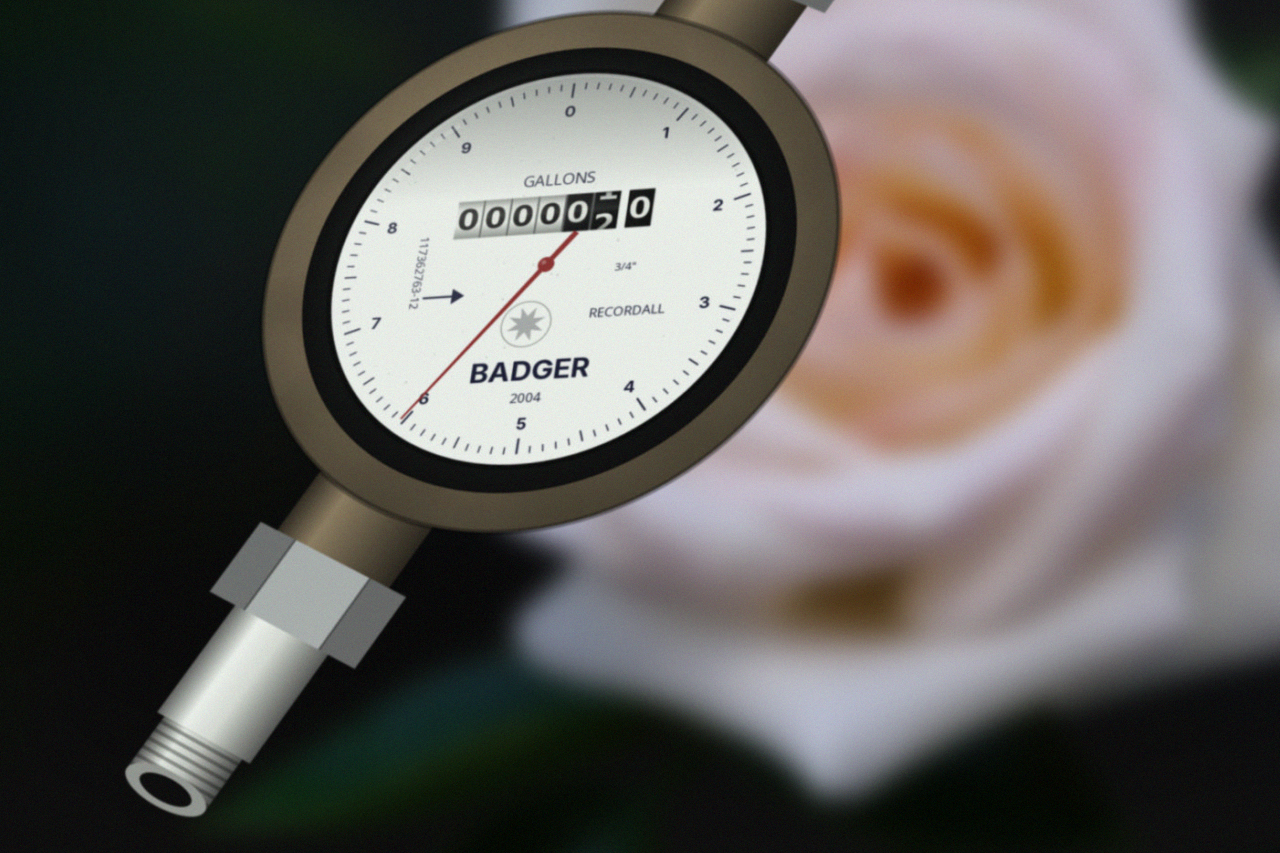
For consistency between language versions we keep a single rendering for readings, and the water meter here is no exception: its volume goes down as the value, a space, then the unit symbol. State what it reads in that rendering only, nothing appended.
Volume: 16.0 gal
